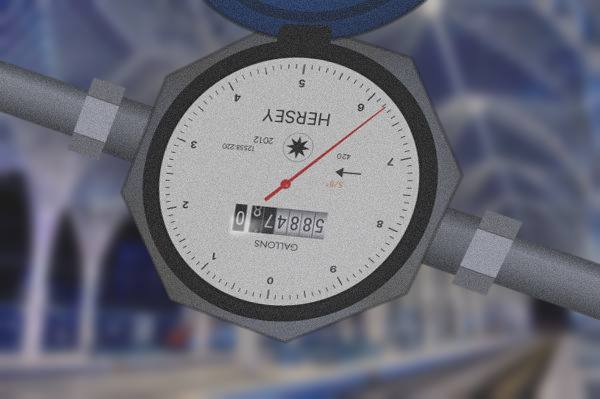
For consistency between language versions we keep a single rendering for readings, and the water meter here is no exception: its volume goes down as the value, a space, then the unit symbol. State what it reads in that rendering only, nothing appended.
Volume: 5884776.2 gal
